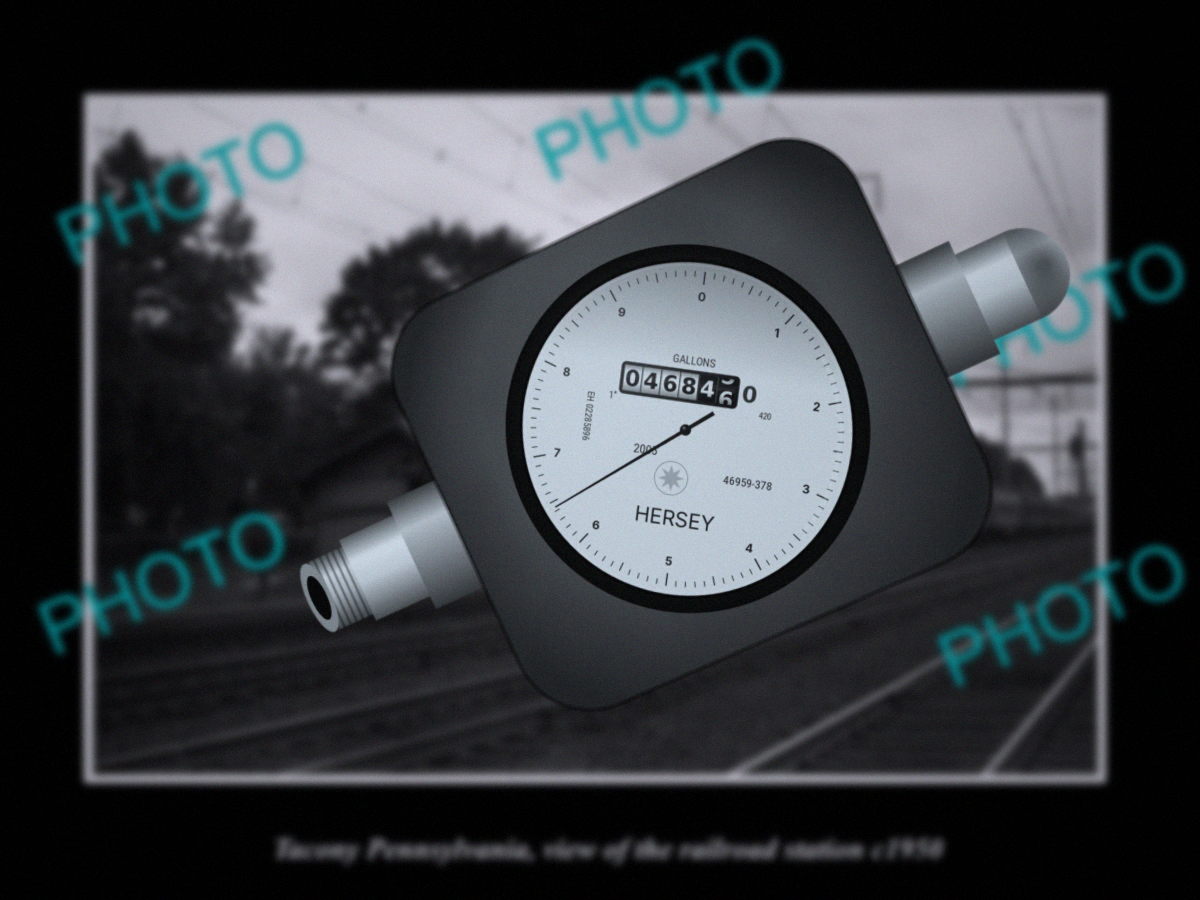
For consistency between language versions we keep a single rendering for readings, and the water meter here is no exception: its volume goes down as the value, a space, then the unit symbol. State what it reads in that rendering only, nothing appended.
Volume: 468456.4 gal
